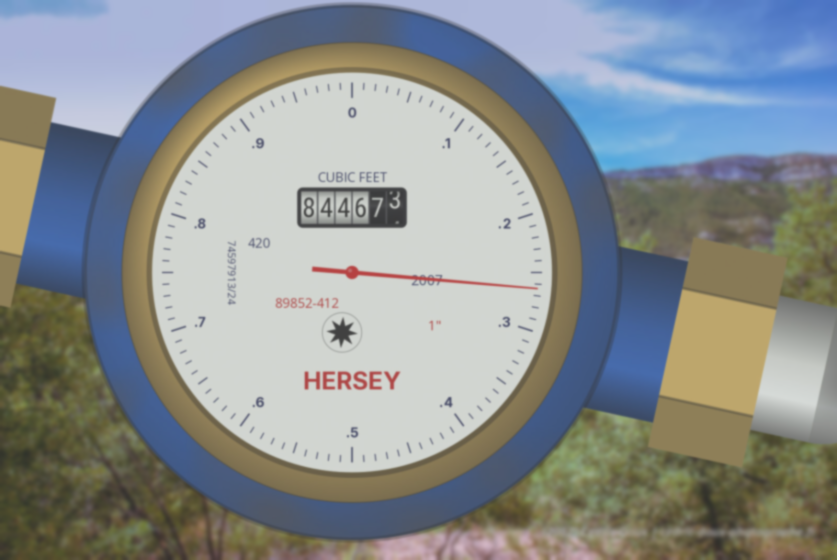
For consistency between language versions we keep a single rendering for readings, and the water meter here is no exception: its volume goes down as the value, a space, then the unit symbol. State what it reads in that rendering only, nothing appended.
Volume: 844673.26 ft³
